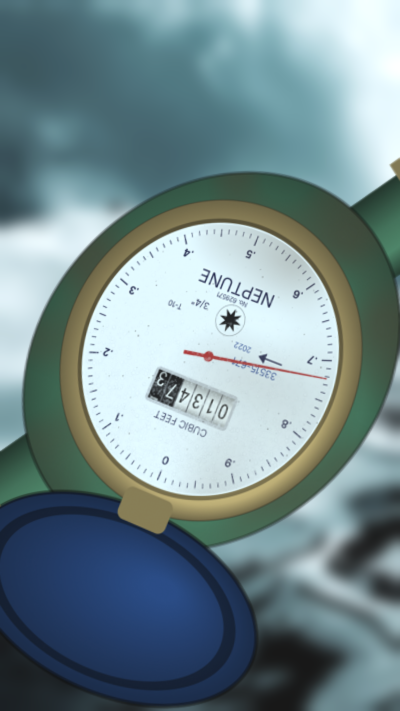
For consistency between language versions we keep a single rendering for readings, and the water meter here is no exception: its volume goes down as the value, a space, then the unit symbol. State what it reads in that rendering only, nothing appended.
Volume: 13472.72 ft³
